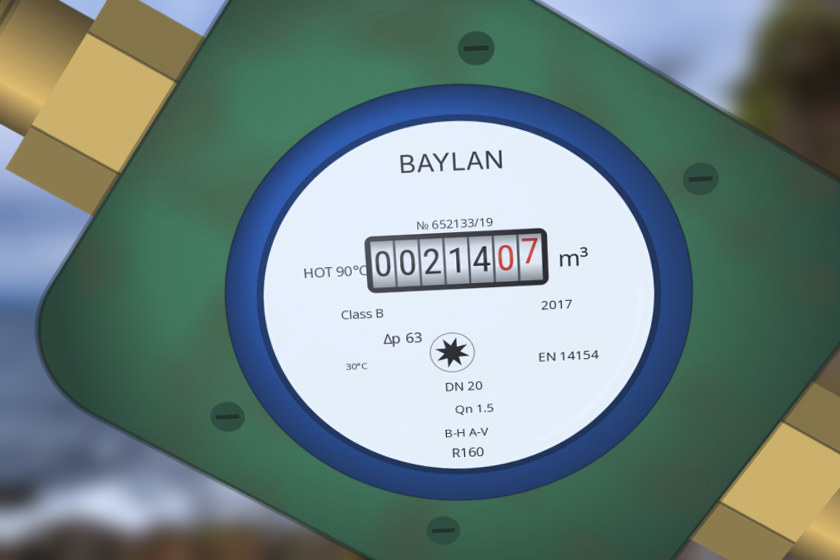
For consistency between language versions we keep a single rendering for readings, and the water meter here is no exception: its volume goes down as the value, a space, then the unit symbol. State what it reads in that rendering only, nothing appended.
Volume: 214.07 m³
